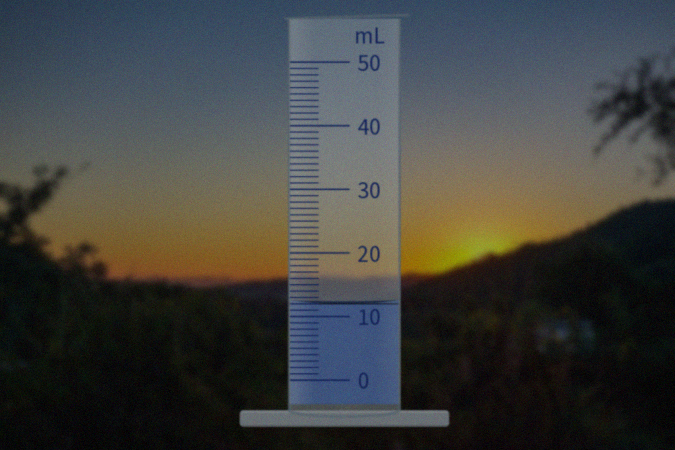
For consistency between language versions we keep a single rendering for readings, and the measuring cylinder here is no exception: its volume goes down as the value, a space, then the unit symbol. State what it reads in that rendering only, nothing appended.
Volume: 12 mL
